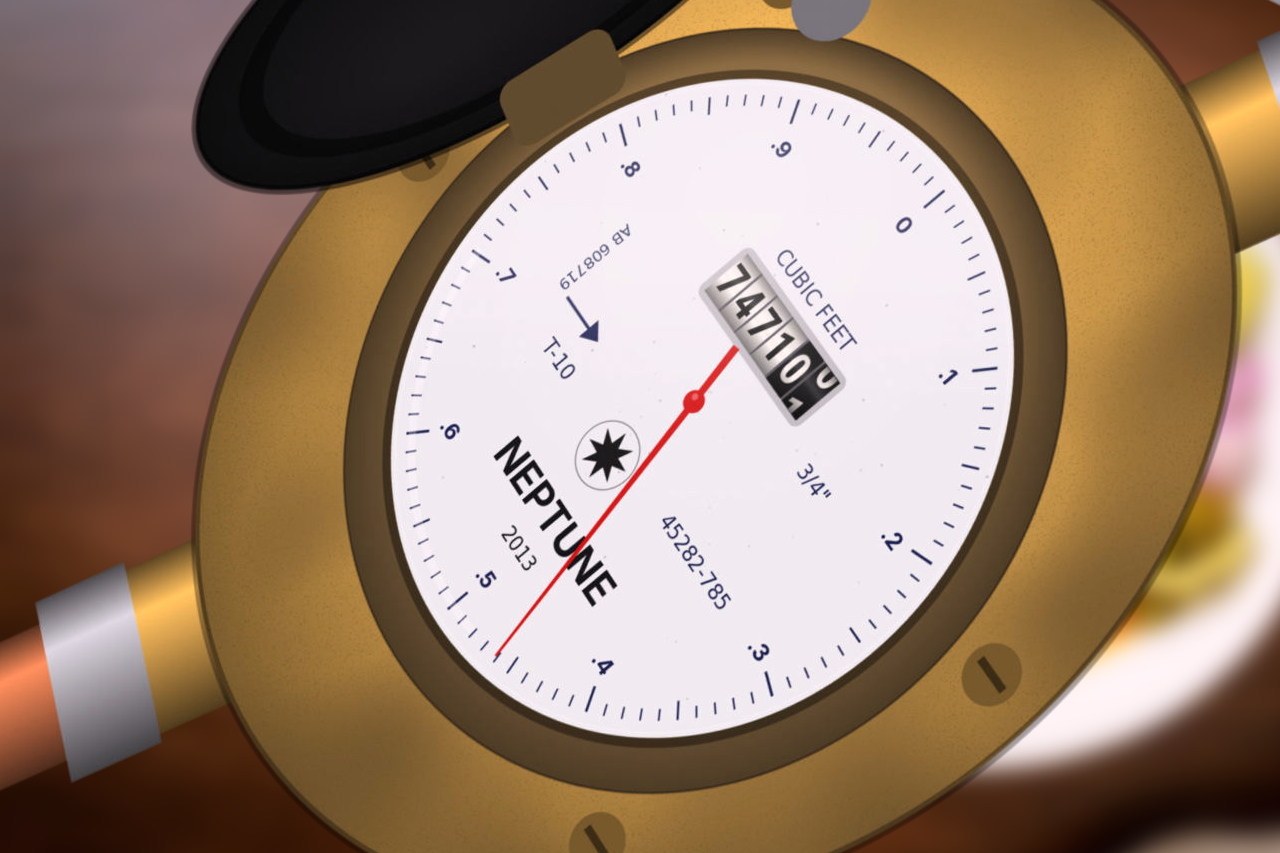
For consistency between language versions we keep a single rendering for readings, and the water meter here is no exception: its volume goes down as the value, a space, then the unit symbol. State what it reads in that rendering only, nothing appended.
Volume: 747100.46 ft³
